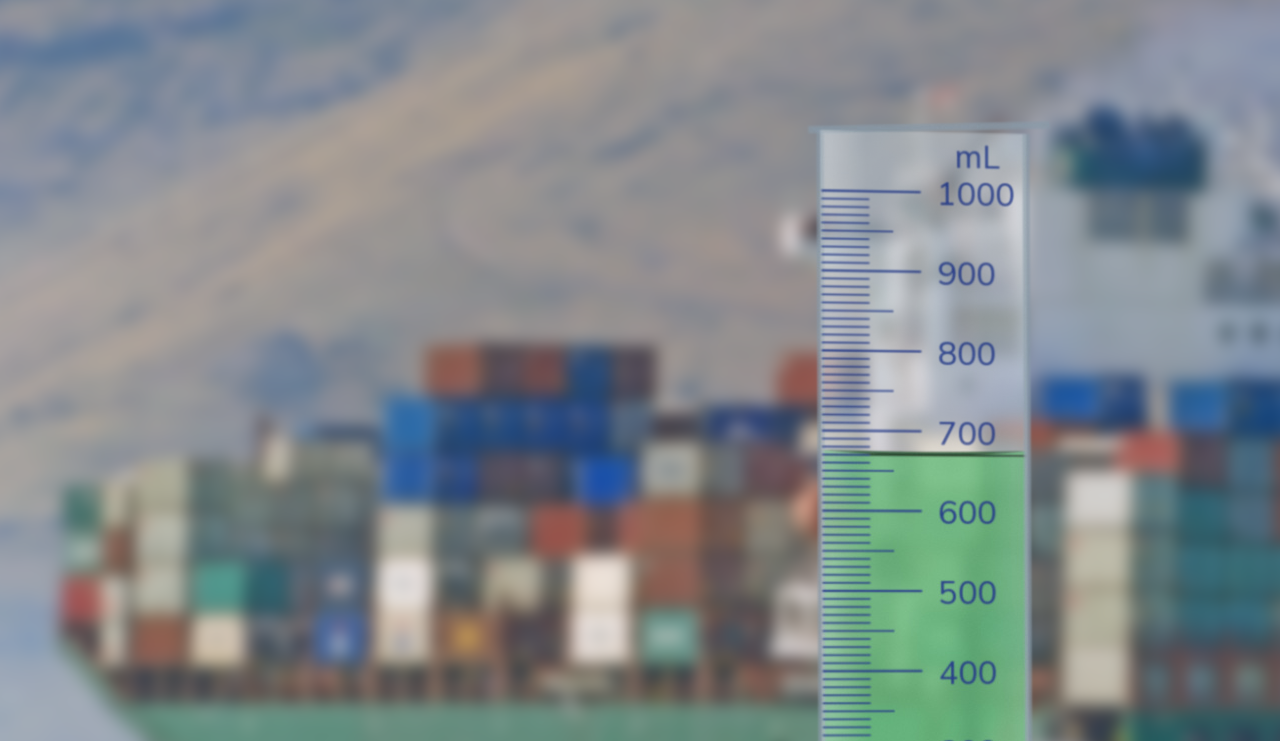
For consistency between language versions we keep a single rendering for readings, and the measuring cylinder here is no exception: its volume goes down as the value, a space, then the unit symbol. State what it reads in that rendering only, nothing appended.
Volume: 670 mL
